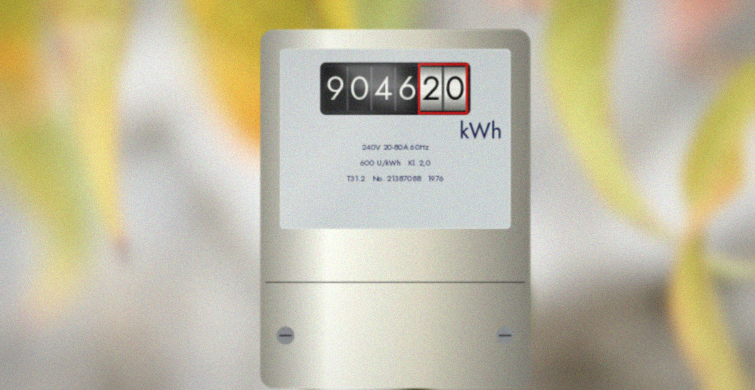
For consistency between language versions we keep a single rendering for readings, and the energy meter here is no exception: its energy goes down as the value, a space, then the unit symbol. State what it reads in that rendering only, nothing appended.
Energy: 9046.20 kWh
